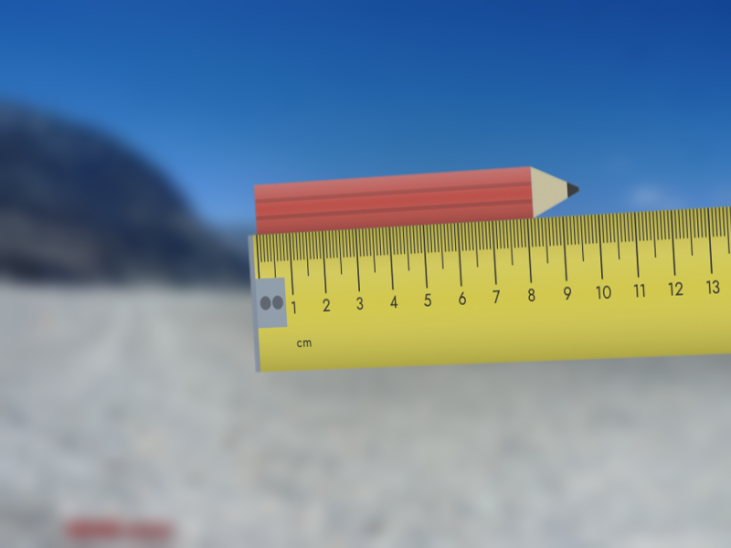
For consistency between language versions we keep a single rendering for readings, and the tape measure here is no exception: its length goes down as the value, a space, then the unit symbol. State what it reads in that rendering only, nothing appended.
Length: 9.5 cm
